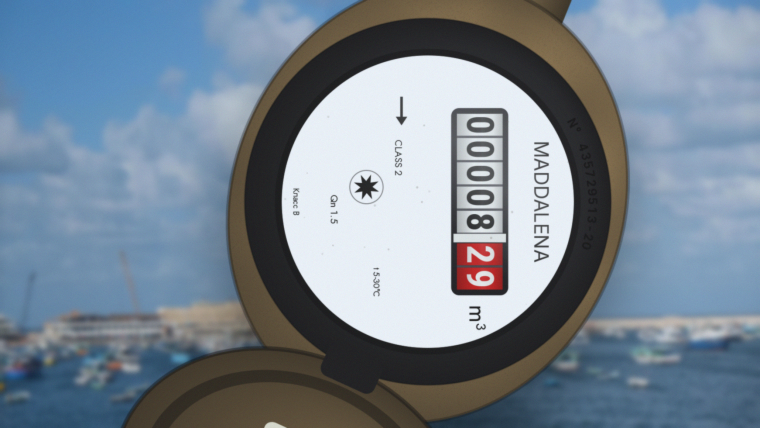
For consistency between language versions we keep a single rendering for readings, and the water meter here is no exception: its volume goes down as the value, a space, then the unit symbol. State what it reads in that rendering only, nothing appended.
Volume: 8.29 m³
